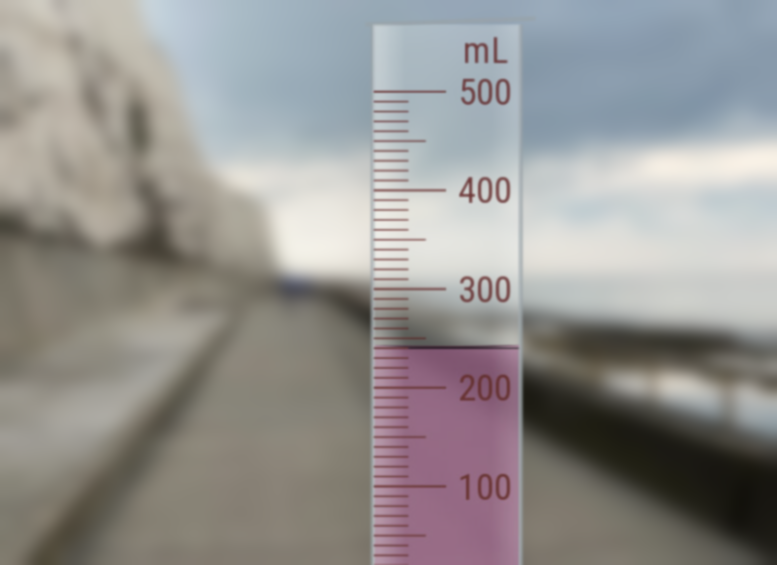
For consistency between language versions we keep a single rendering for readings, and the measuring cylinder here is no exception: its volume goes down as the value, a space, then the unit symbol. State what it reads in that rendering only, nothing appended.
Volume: 240 mL
